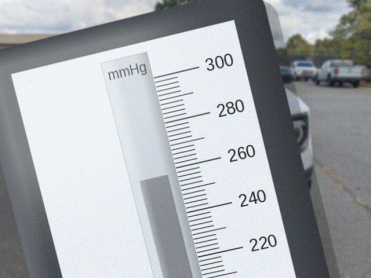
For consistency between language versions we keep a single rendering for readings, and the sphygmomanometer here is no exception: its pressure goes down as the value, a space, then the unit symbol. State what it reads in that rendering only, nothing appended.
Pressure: 258 mmHg
